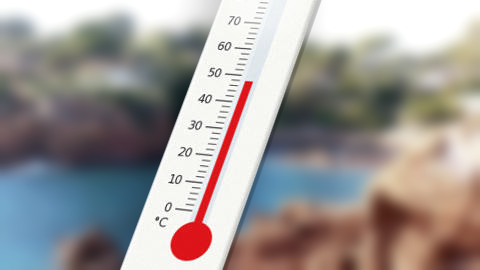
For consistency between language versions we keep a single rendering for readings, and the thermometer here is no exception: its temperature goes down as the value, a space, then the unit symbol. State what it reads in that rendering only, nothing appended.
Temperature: 48 °C
